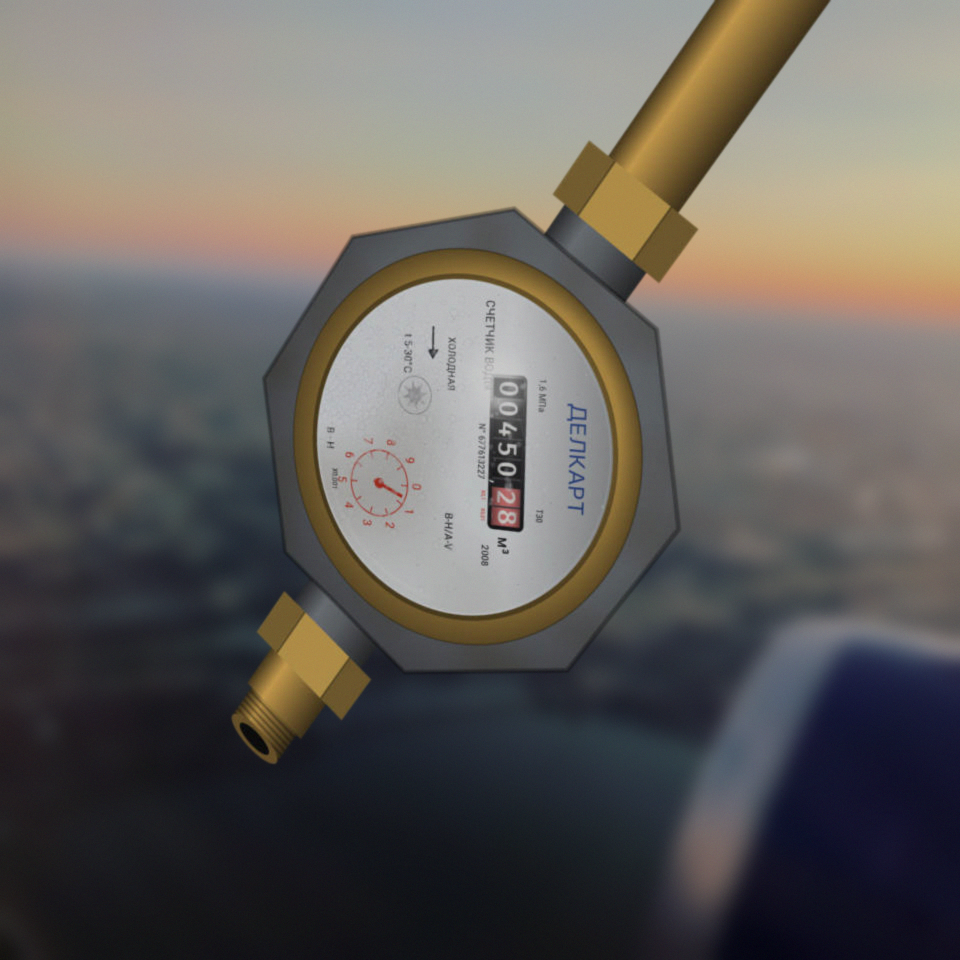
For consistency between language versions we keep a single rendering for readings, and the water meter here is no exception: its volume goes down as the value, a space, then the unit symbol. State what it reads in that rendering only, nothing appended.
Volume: 450.280 m³
